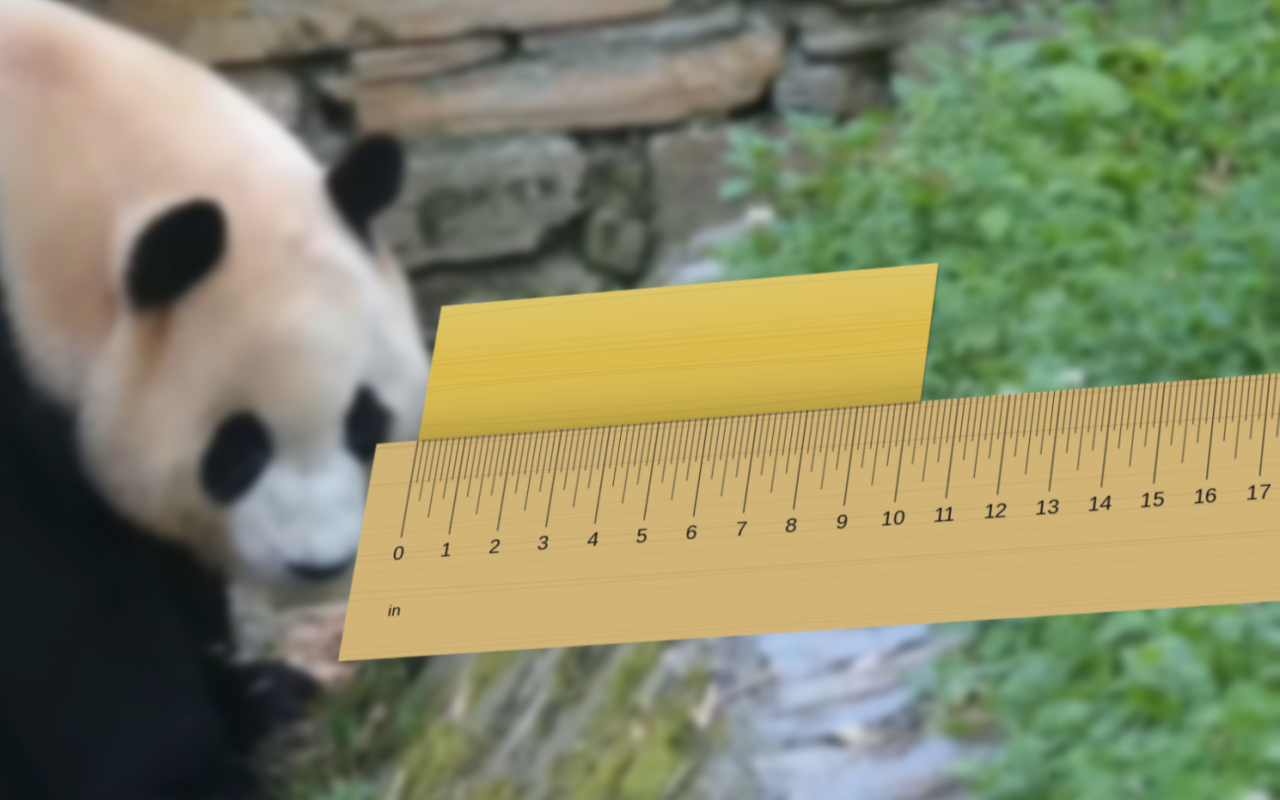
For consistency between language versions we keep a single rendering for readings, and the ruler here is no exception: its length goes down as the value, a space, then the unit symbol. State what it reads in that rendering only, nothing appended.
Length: 10.25 in
